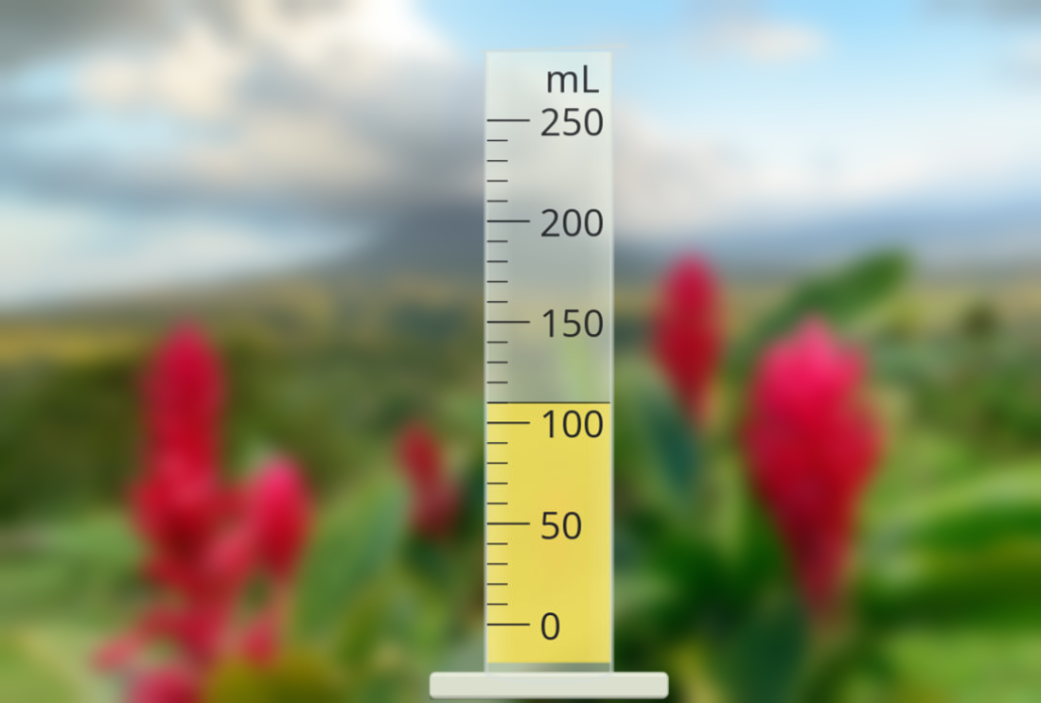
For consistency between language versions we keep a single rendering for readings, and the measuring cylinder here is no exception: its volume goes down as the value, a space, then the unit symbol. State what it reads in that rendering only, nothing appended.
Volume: 110 mL
